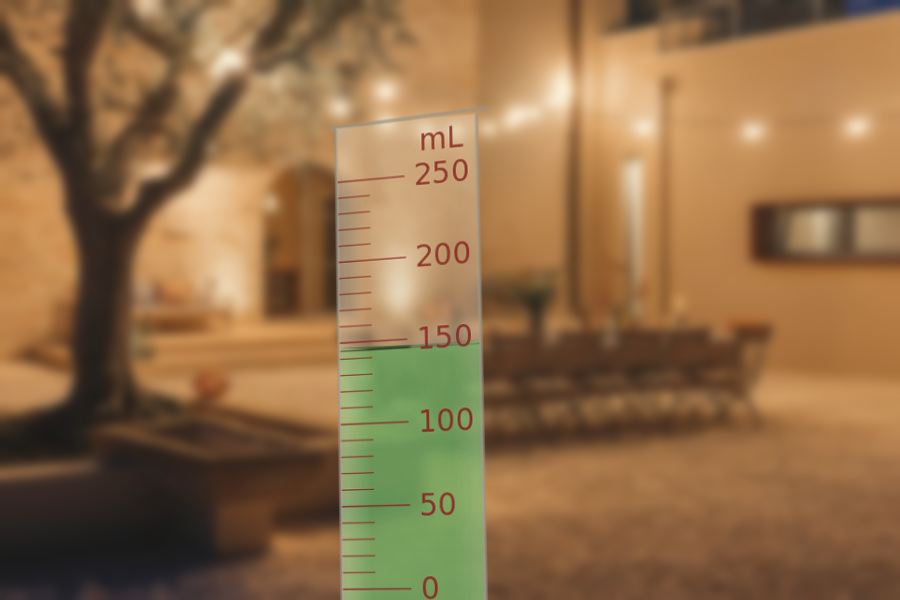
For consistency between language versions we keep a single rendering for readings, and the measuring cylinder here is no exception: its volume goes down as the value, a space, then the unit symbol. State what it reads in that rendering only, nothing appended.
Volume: 145 mL
